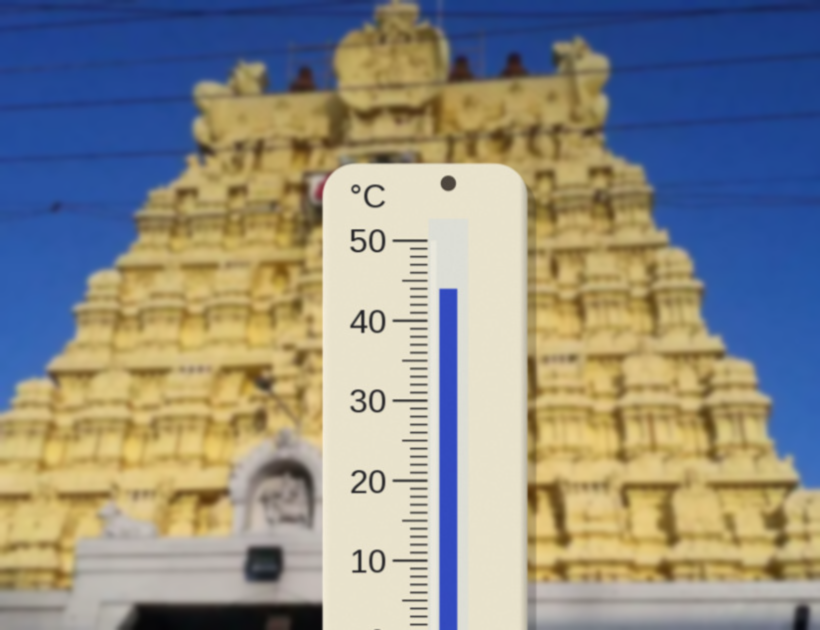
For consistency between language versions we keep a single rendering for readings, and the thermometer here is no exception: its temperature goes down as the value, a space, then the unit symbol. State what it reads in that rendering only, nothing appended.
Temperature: 44 °C
